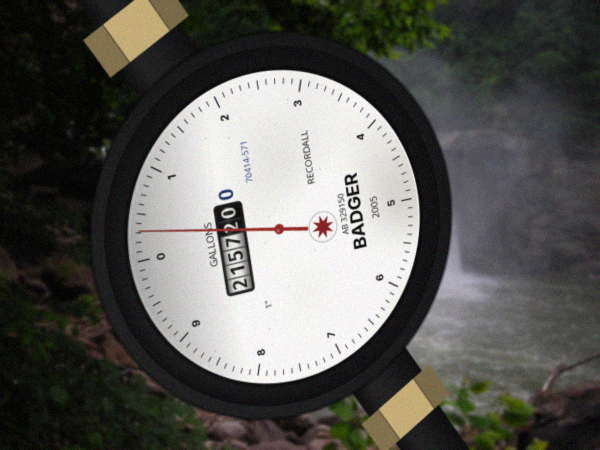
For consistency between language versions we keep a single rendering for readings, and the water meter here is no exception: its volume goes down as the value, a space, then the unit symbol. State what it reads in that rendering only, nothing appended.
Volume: 2157200.3 gal
